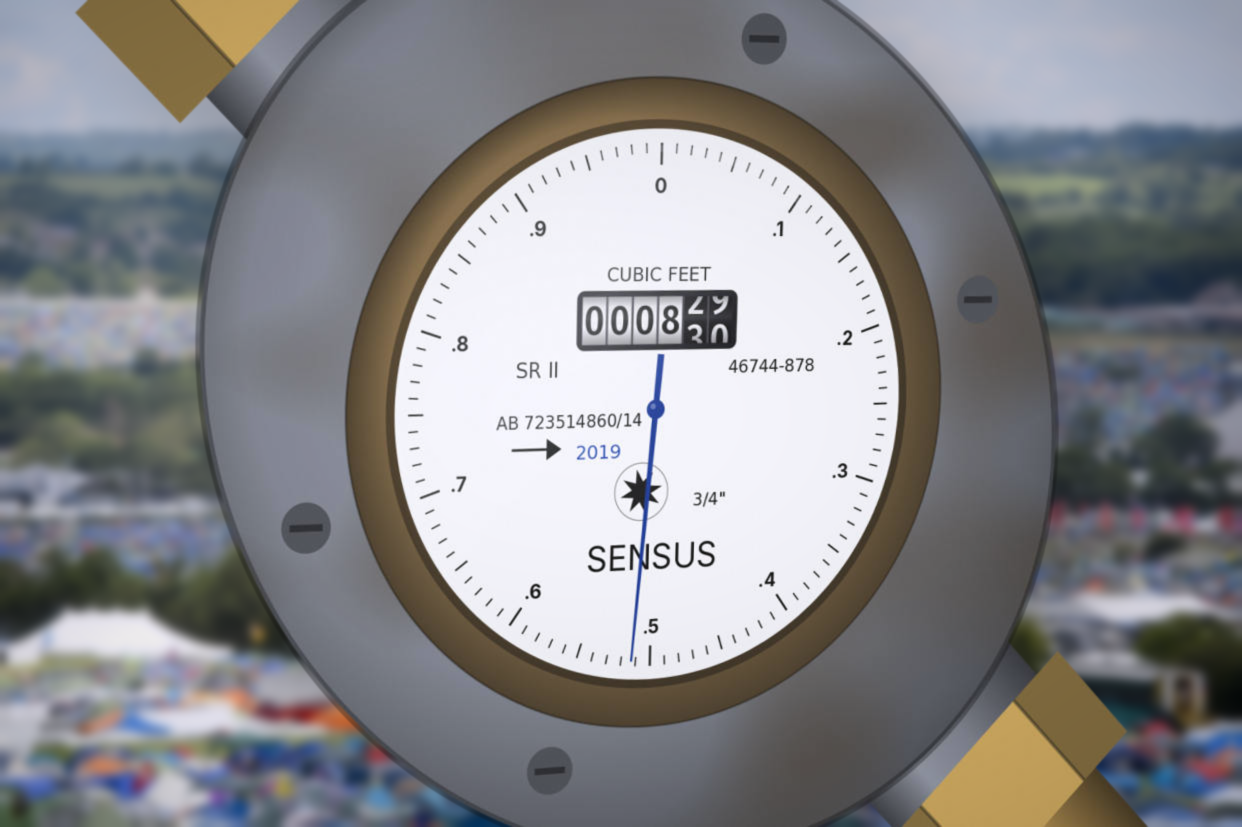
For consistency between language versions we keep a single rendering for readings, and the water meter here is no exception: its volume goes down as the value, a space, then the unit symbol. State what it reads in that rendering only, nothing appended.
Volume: 829.51 ft³
